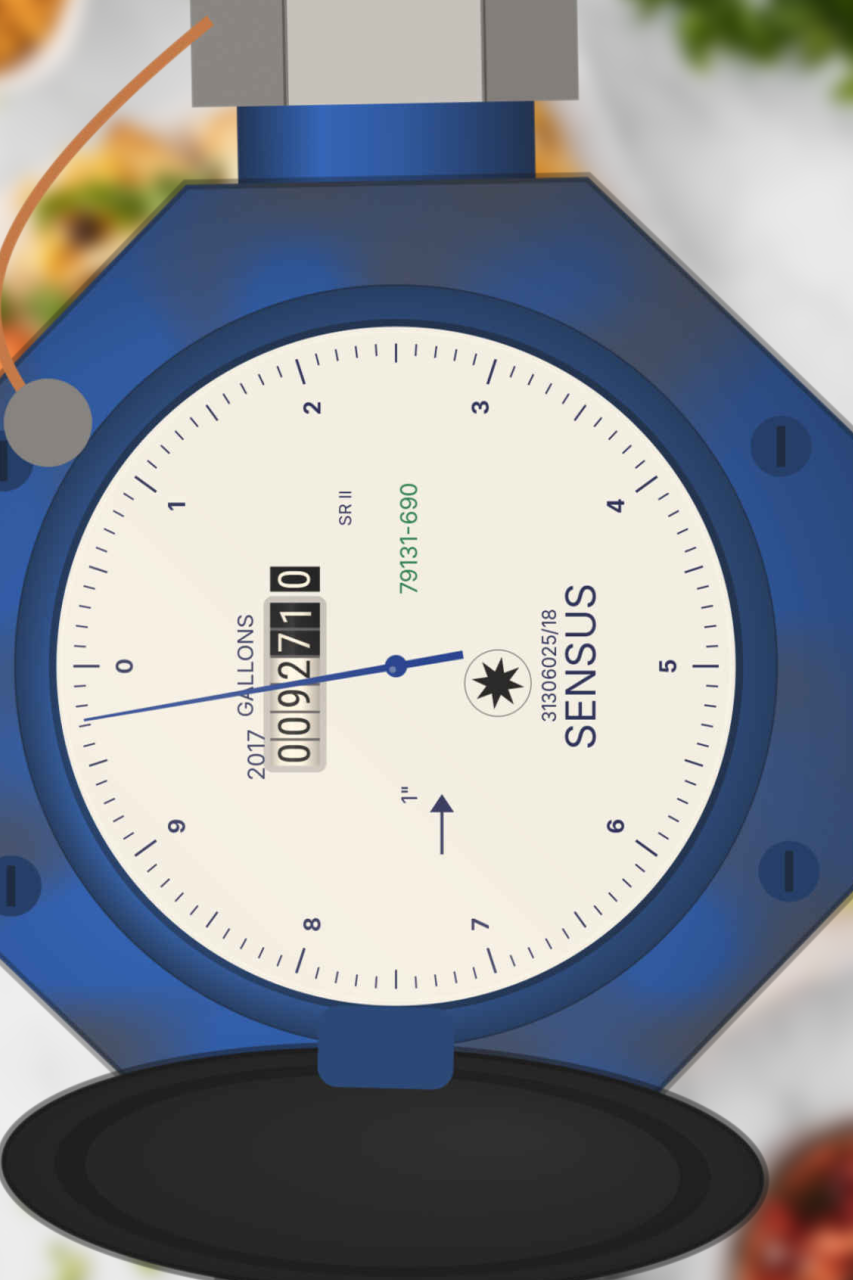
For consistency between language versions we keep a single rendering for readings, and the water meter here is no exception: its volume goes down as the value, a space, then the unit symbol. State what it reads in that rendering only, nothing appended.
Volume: 92709.7 gal
